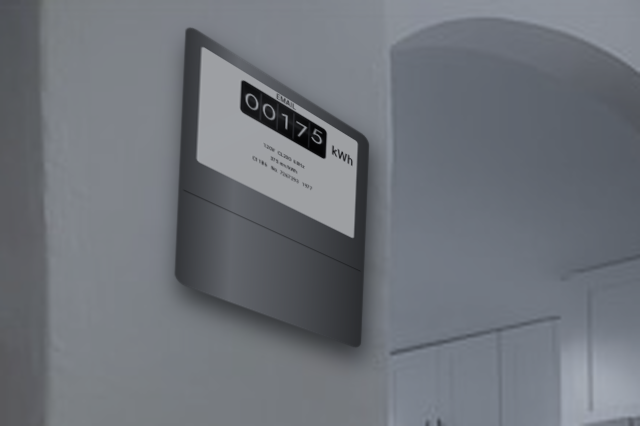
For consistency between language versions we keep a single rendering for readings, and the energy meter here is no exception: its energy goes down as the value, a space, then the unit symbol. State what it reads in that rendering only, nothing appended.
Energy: 175 kWh
